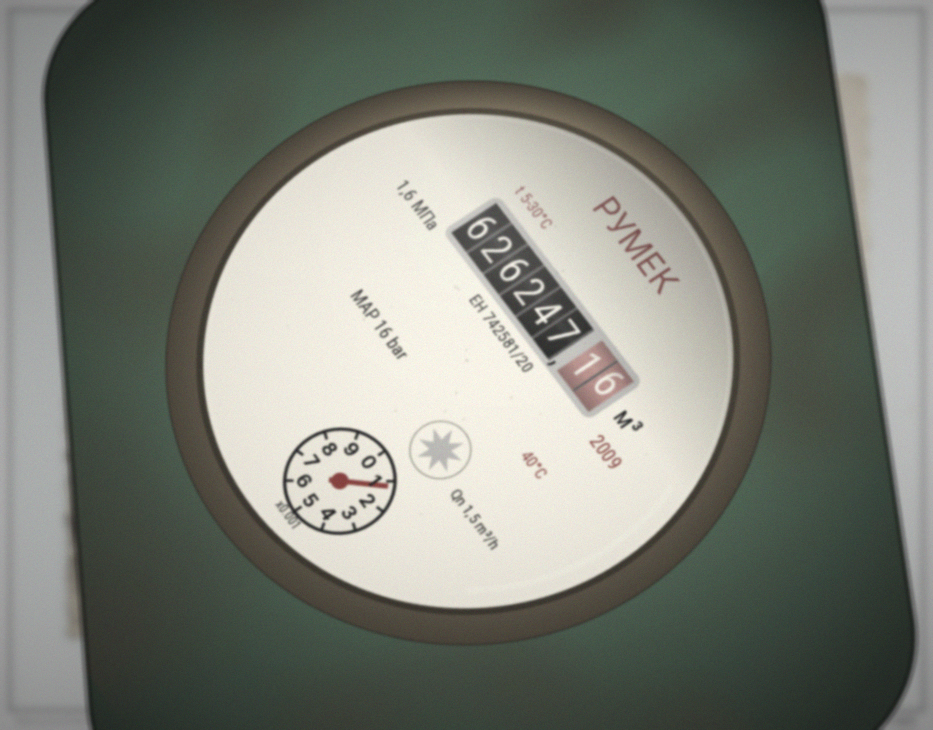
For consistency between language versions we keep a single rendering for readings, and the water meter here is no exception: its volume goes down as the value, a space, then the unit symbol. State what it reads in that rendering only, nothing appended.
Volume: 626247.161 m³
